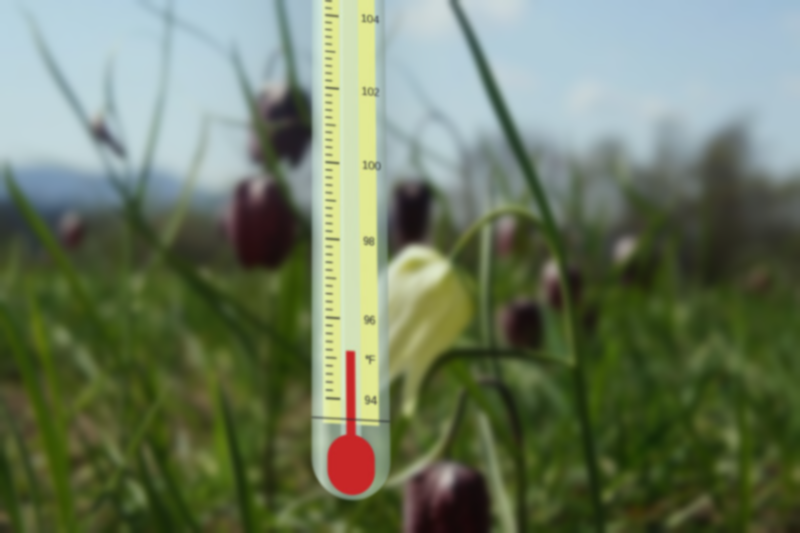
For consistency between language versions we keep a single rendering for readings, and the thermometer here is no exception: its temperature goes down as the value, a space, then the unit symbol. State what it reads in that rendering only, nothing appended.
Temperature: 95.2 °F
